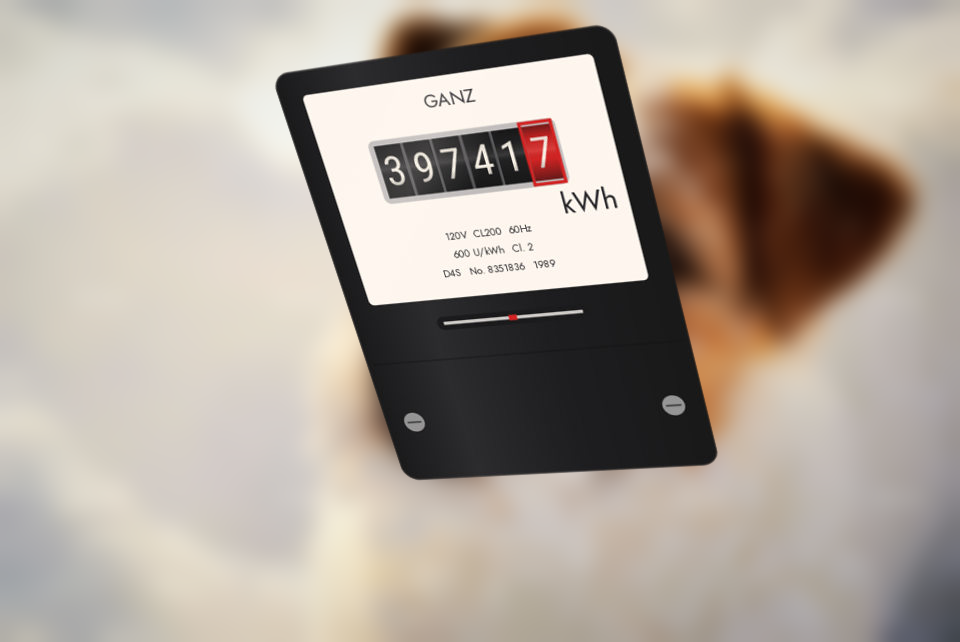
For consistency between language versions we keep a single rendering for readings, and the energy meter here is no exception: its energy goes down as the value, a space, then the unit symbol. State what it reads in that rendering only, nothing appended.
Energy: 39741.7 kWh
